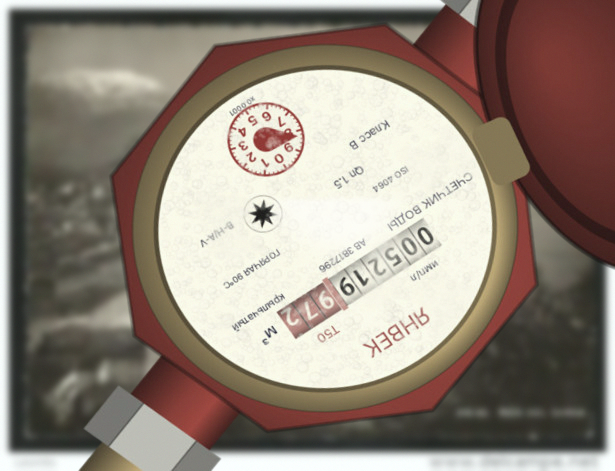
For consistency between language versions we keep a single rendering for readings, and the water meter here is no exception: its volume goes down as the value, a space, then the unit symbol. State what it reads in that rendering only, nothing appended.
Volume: 5219.9718 m³
